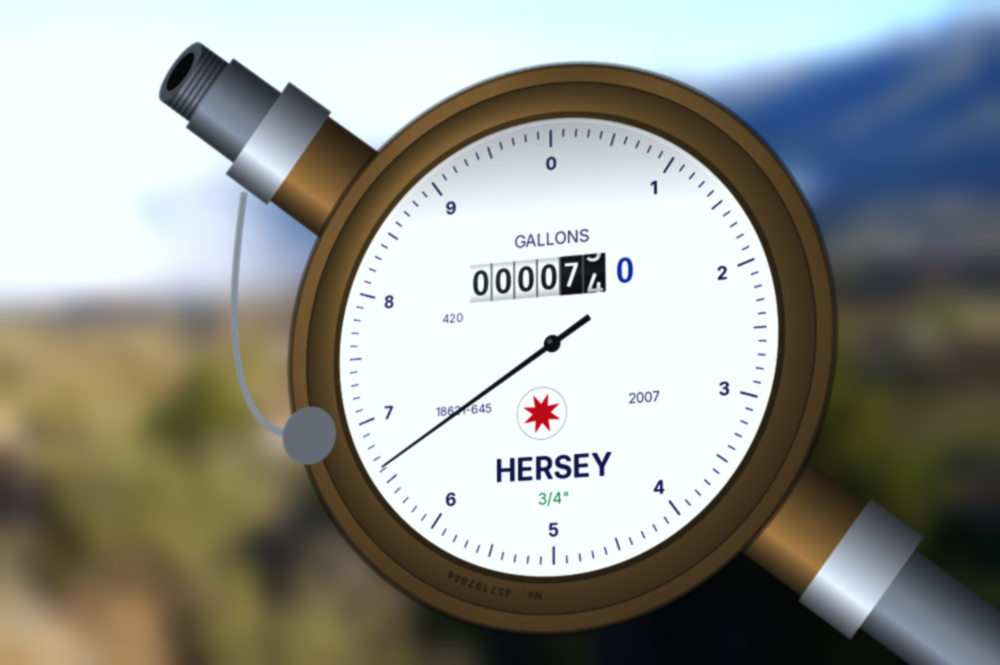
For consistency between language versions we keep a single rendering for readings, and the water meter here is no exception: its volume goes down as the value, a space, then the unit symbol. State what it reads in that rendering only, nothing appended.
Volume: 736.6 gal
